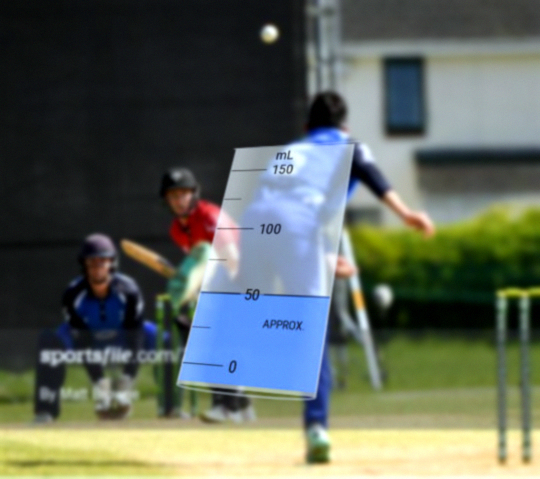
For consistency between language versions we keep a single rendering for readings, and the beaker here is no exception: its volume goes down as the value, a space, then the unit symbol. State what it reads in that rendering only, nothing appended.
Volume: 50 mL
